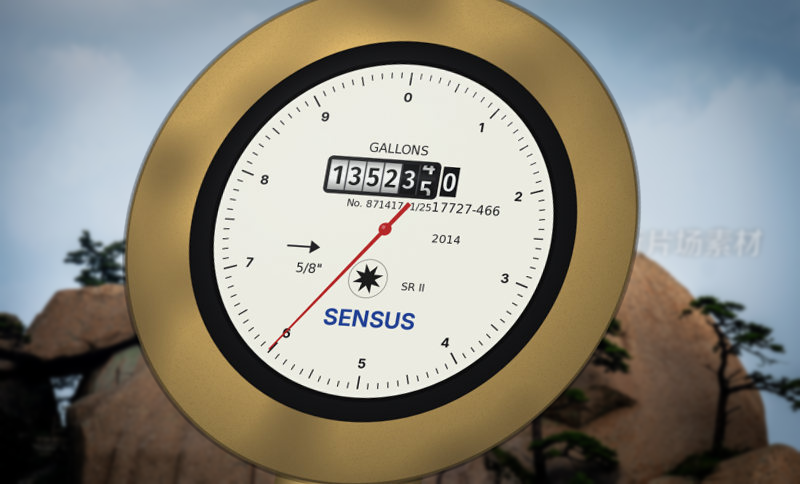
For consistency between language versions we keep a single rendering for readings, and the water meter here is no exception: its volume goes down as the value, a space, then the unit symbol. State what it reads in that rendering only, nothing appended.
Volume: 1352346.0 gal
